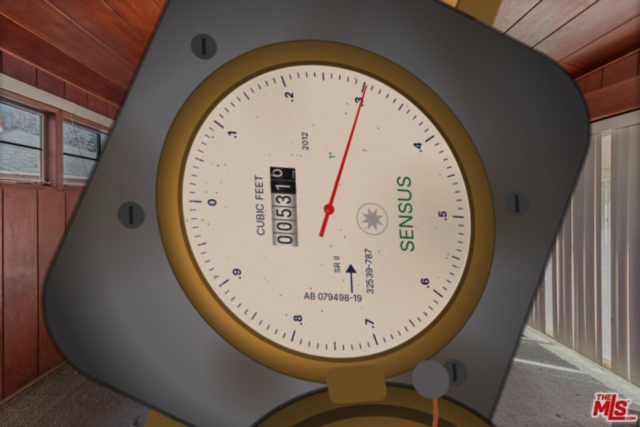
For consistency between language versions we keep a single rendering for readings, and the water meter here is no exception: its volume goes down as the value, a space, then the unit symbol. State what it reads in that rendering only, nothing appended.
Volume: 5316.30 ft³
